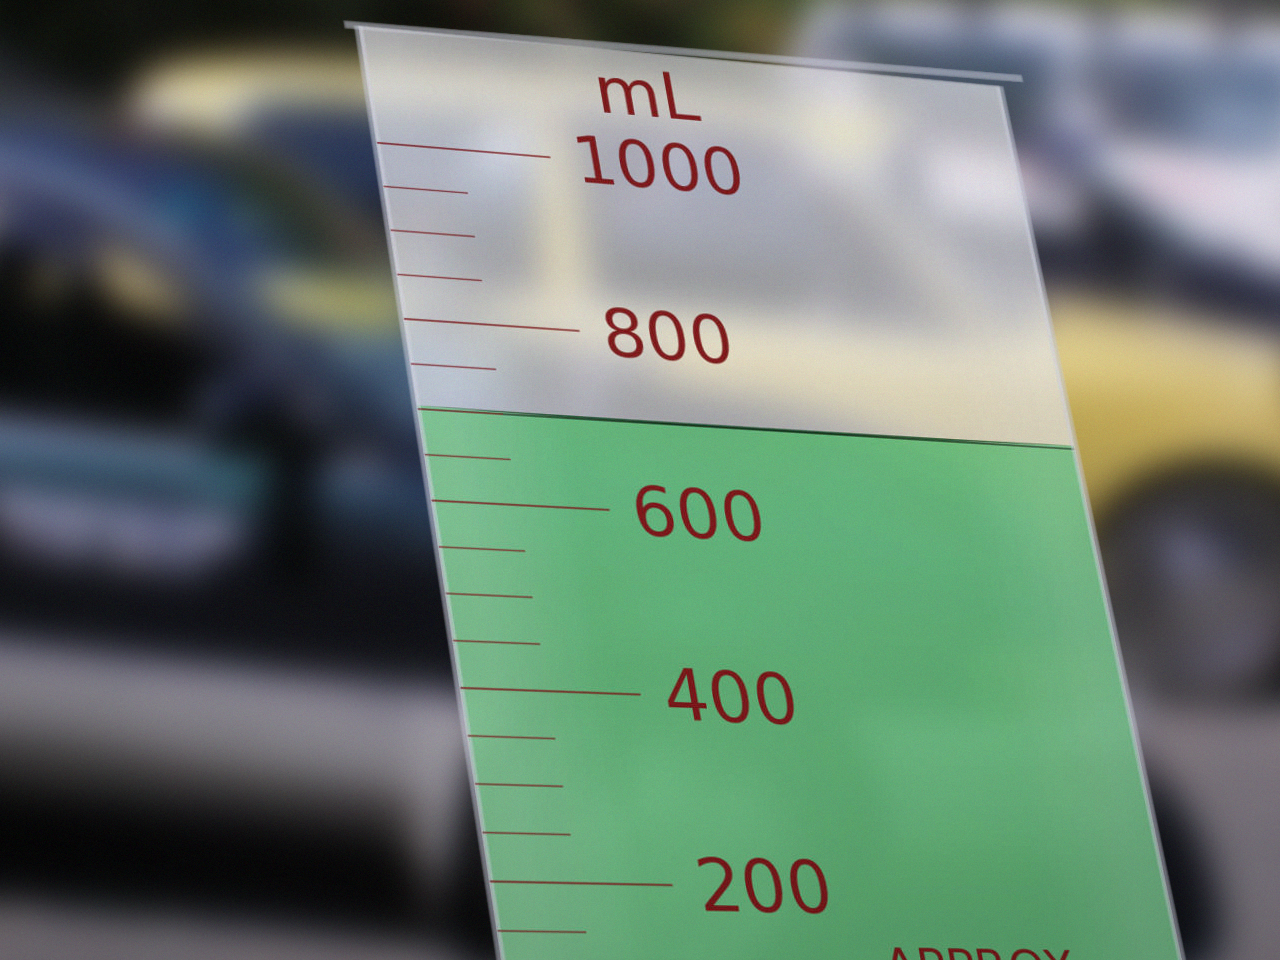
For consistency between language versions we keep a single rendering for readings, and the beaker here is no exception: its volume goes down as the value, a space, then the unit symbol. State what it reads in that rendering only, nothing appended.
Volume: 700 mL
